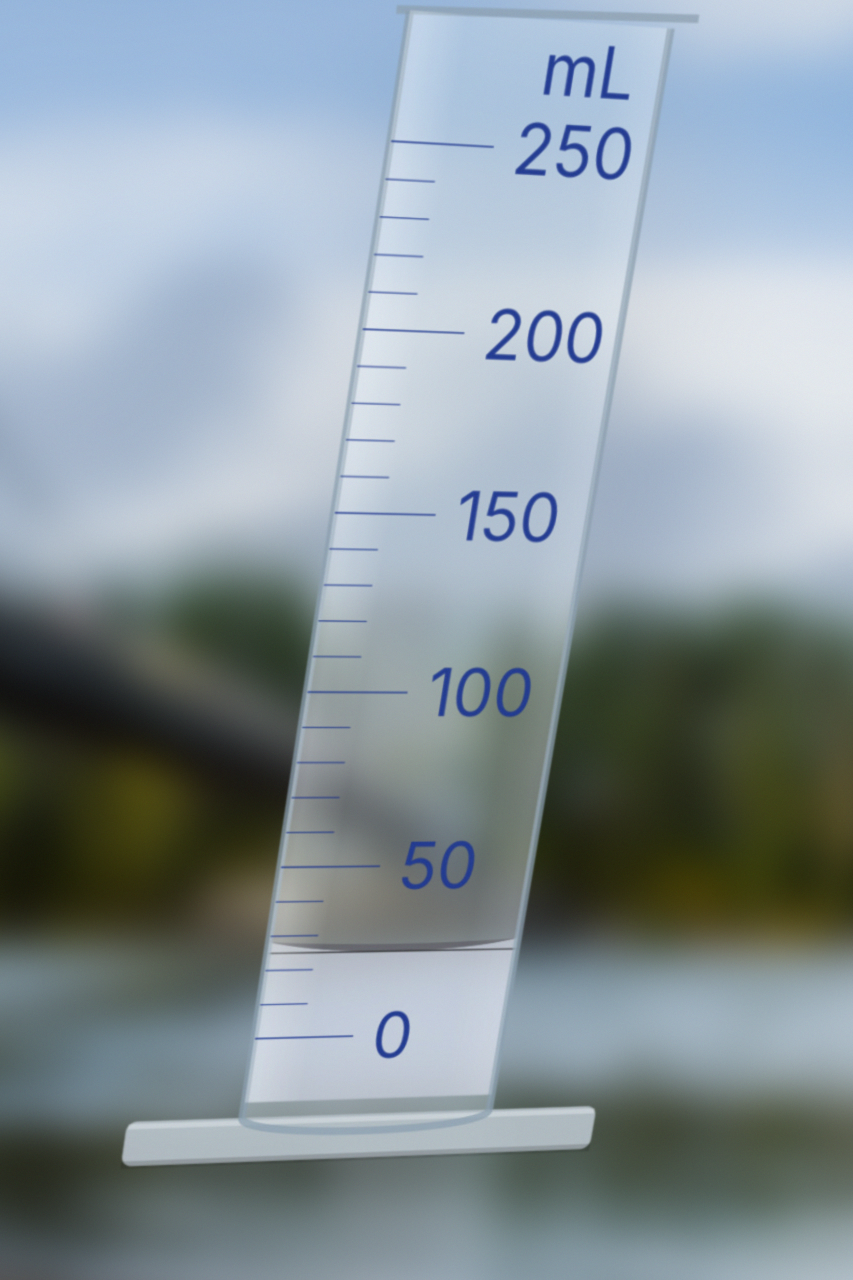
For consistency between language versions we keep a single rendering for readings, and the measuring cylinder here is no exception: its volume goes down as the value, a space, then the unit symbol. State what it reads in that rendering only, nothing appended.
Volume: 25 mL
